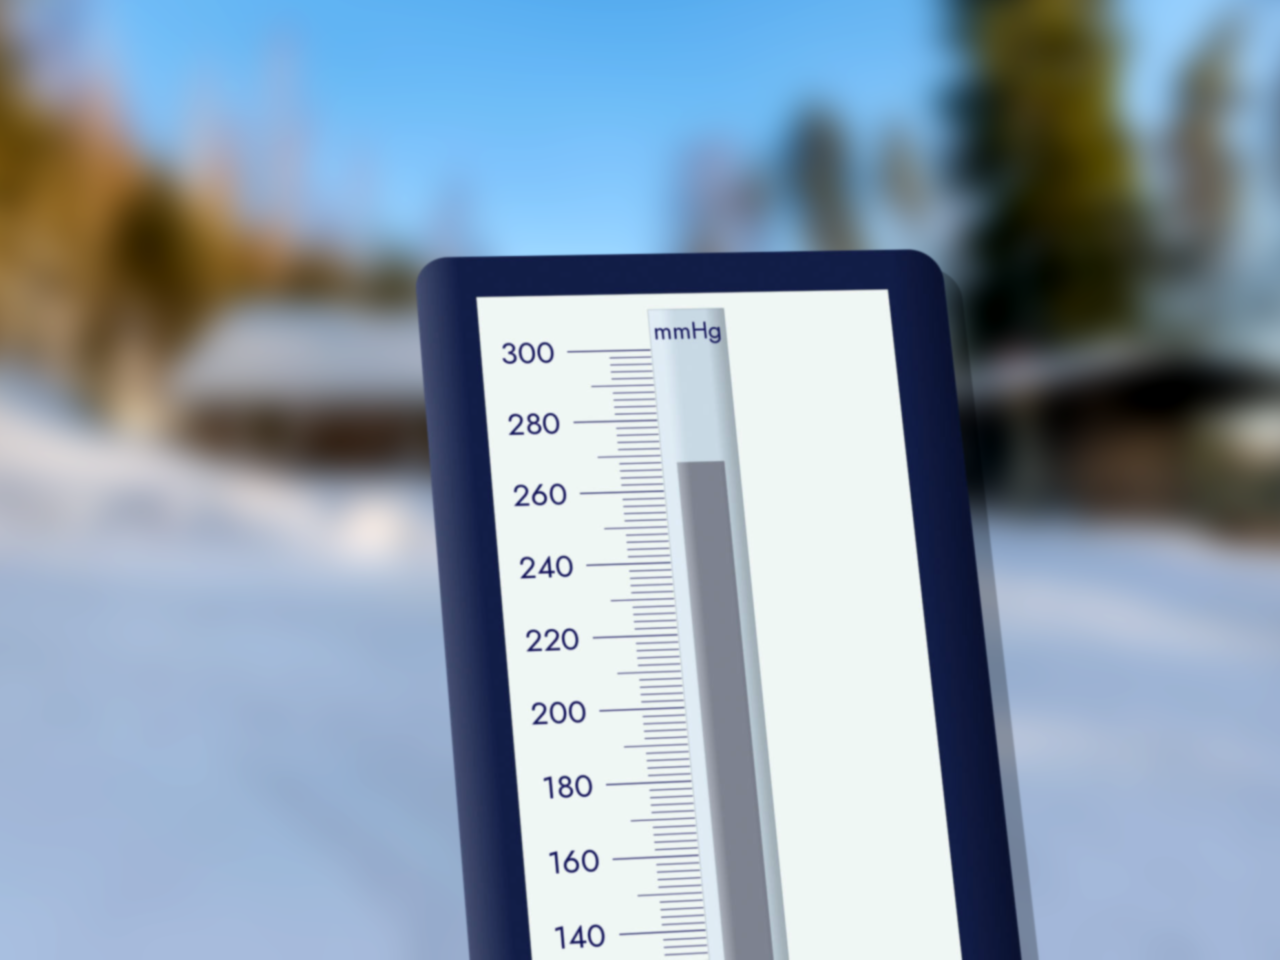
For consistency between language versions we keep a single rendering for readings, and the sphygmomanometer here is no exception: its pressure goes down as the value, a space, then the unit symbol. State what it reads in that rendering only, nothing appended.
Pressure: 268 mmHg
